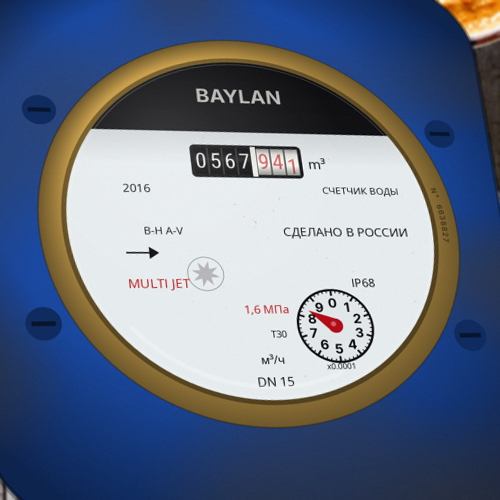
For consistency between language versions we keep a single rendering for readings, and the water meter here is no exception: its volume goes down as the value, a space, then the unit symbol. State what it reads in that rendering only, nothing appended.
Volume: 567.9408 m³
